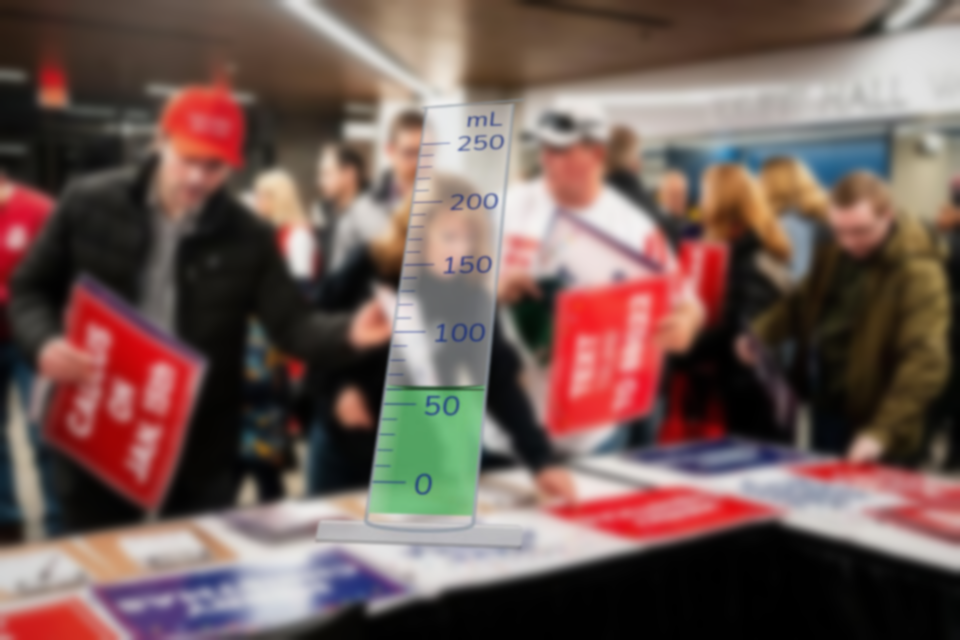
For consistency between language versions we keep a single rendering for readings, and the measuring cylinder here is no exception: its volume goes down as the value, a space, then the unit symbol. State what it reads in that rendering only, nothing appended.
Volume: 60 mL
